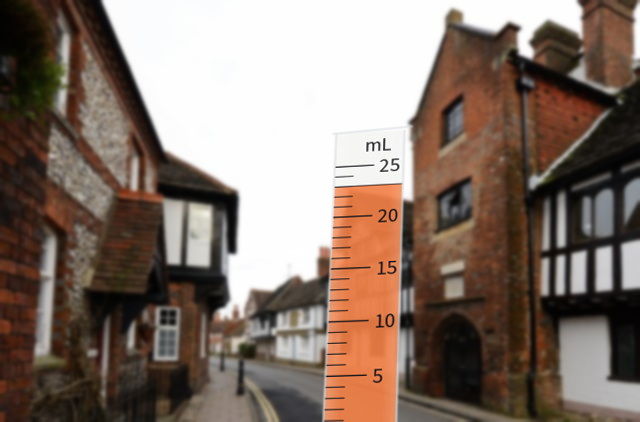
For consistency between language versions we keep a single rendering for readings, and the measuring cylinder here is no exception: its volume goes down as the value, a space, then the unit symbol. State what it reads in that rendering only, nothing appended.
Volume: 23 mL
